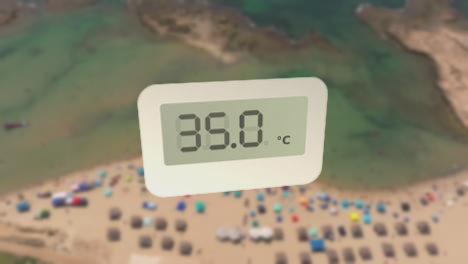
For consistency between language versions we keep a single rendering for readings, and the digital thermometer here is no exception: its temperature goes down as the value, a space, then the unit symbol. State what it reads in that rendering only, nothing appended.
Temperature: 35.0 °C
